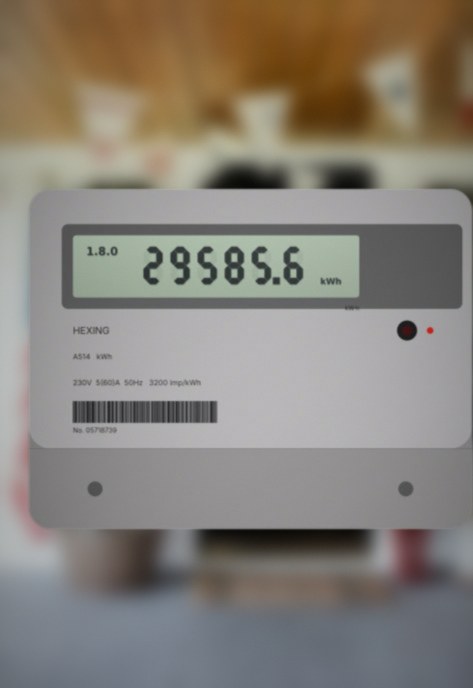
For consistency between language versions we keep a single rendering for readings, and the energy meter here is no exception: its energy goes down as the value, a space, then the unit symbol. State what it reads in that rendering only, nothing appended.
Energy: 29585.6 kWh
